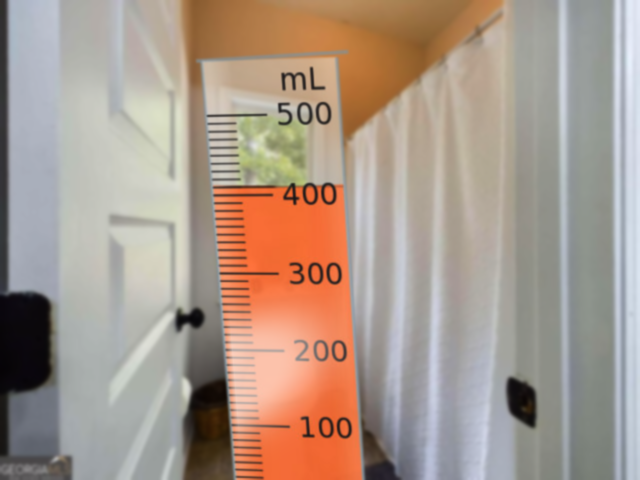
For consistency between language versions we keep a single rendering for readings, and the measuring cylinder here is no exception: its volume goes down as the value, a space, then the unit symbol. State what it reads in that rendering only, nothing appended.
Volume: 410 mL
